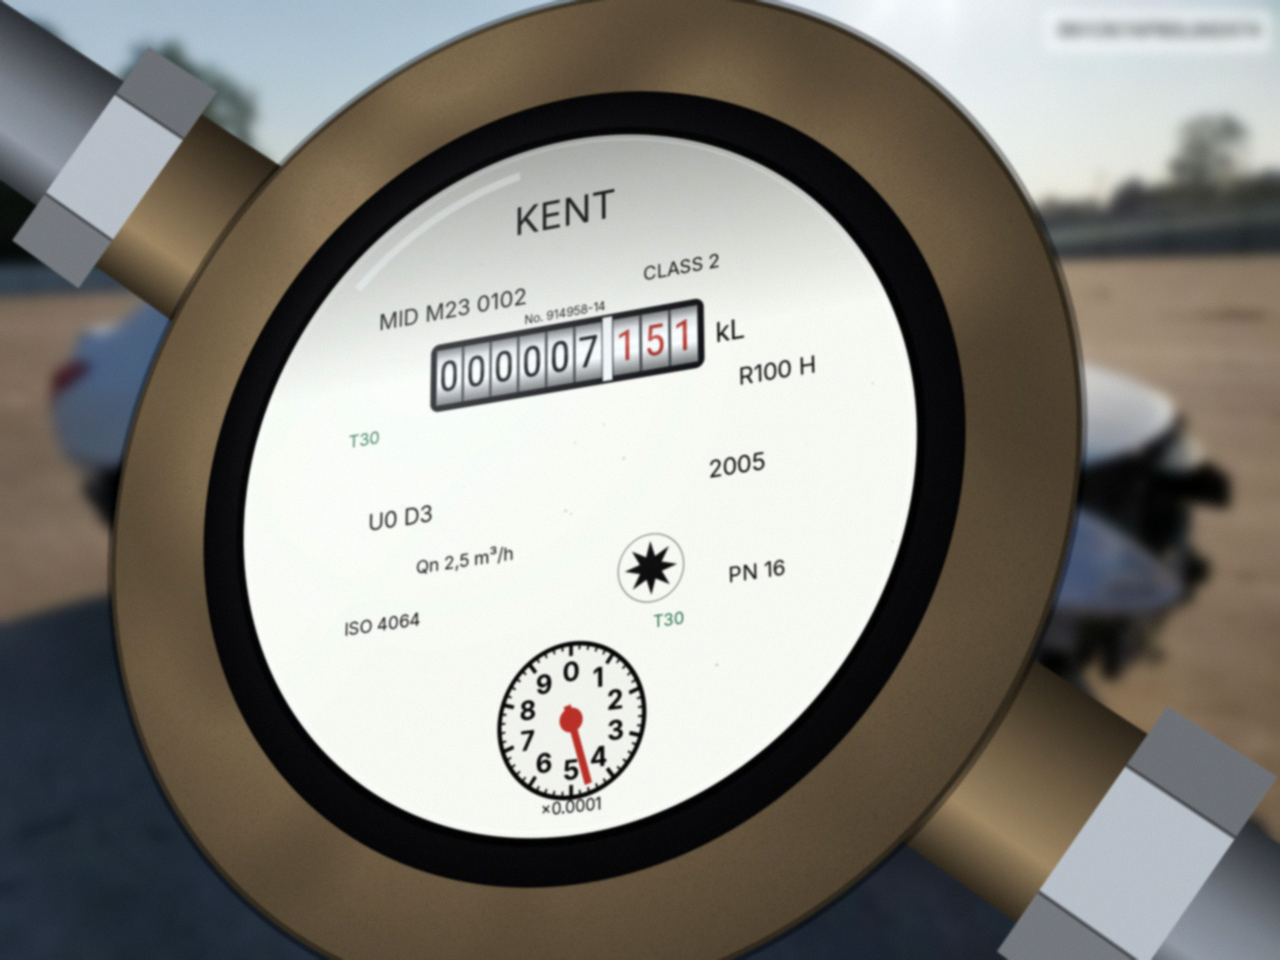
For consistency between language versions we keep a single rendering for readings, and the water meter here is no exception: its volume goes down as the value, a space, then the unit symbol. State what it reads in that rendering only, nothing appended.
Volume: 7.1514 kL
